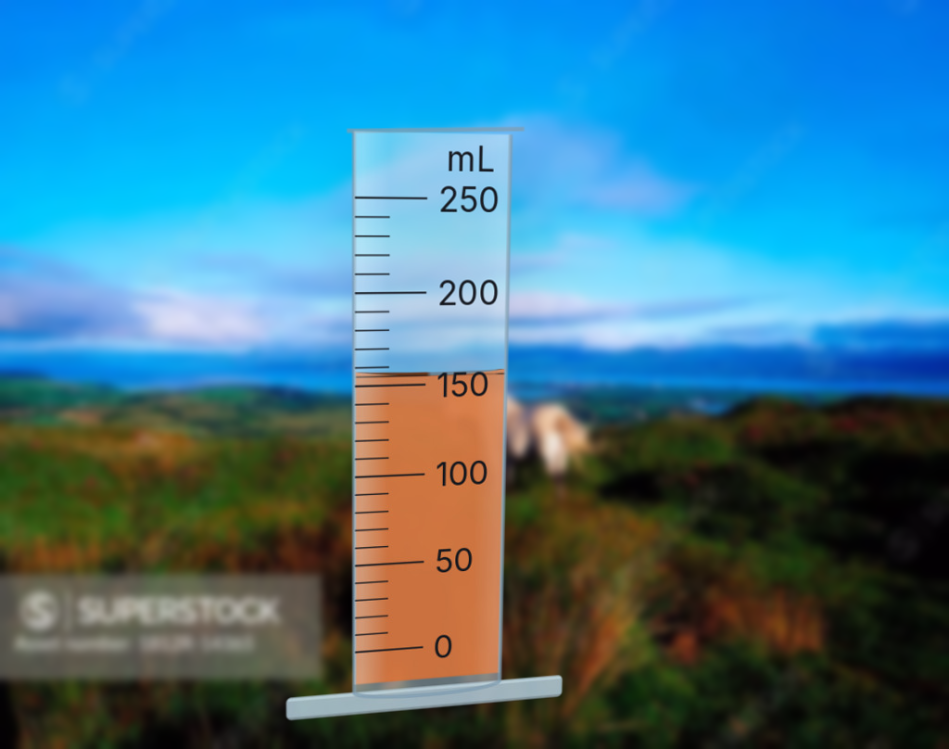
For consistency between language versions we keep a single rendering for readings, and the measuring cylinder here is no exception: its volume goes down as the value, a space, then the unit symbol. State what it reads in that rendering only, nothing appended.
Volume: 155 mL
